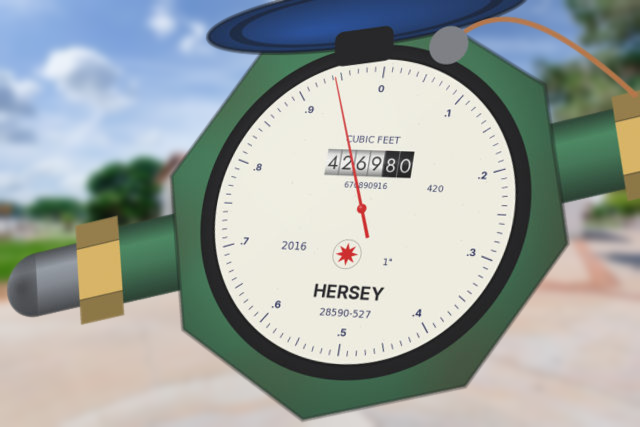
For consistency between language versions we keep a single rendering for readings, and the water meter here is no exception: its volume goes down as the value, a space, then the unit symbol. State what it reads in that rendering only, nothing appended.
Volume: 426979.94 ft³
